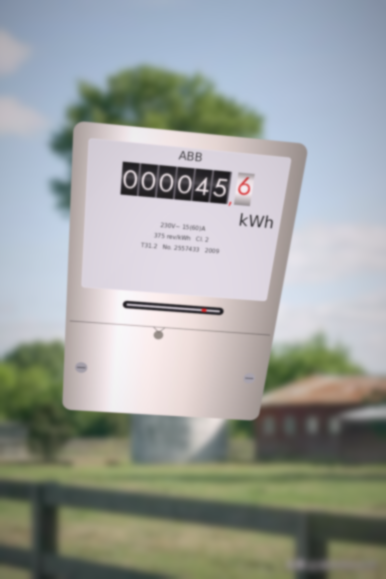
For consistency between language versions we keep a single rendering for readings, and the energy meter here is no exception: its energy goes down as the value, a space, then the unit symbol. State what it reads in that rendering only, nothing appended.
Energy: 45.6 kWh
